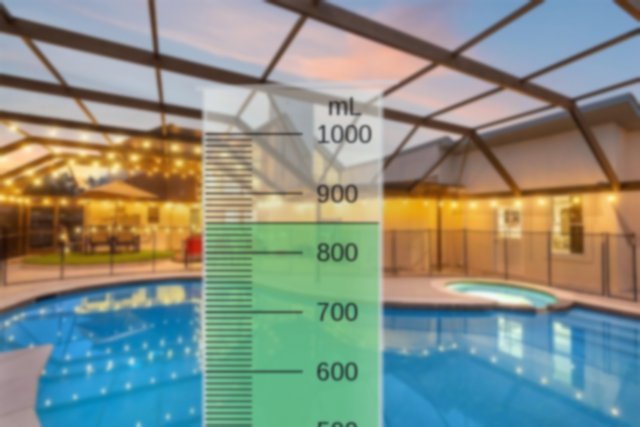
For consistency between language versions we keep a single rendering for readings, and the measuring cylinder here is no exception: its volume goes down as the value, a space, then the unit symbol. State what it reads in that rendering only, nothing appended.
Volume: 850 mL
